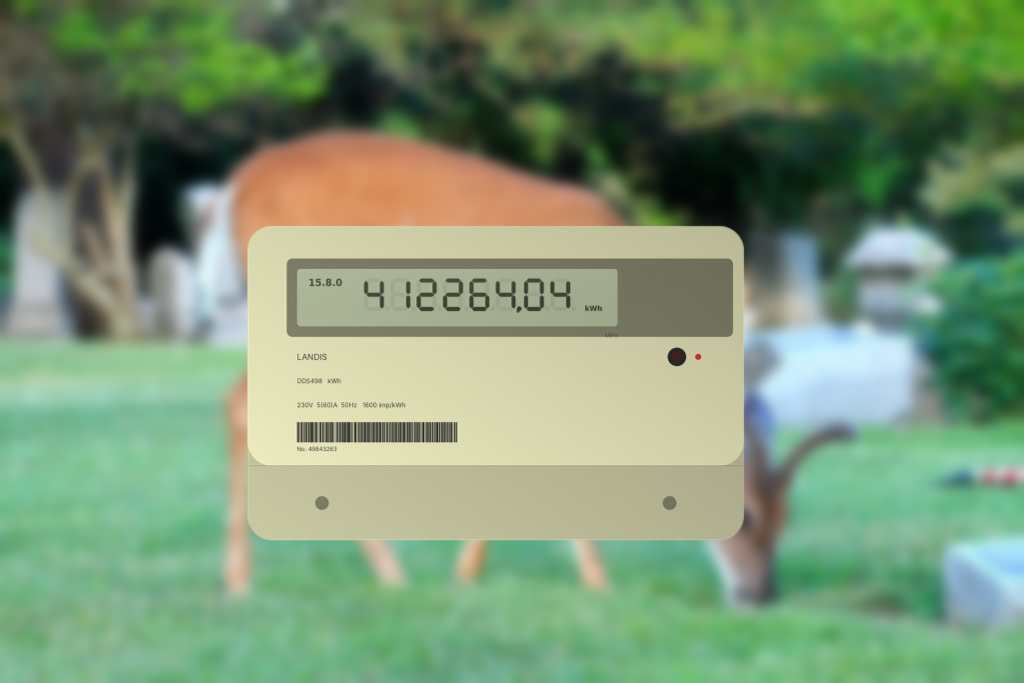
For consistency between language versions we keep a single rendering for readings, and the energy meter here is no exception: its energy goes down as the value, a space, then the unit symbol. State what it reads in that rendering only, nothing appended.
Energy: 412264.04 kWh
